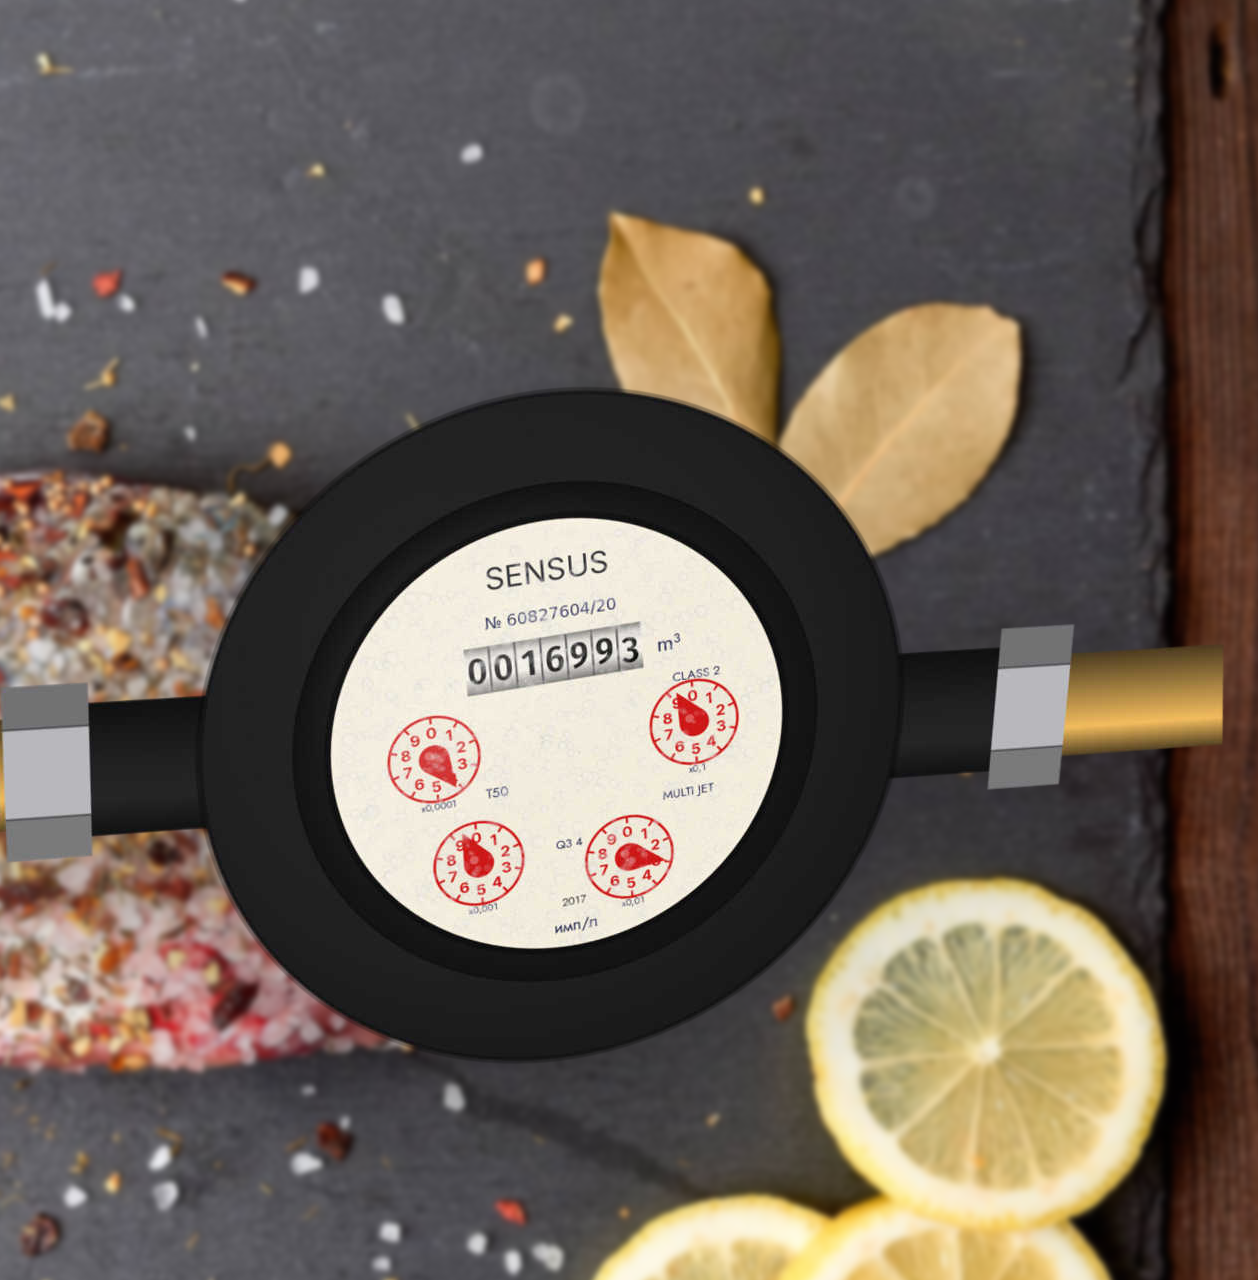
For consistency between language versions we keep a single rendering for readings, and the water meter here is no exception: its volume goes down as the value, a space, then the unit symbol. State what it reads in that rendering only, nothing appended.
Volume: 16992.9294 m³
